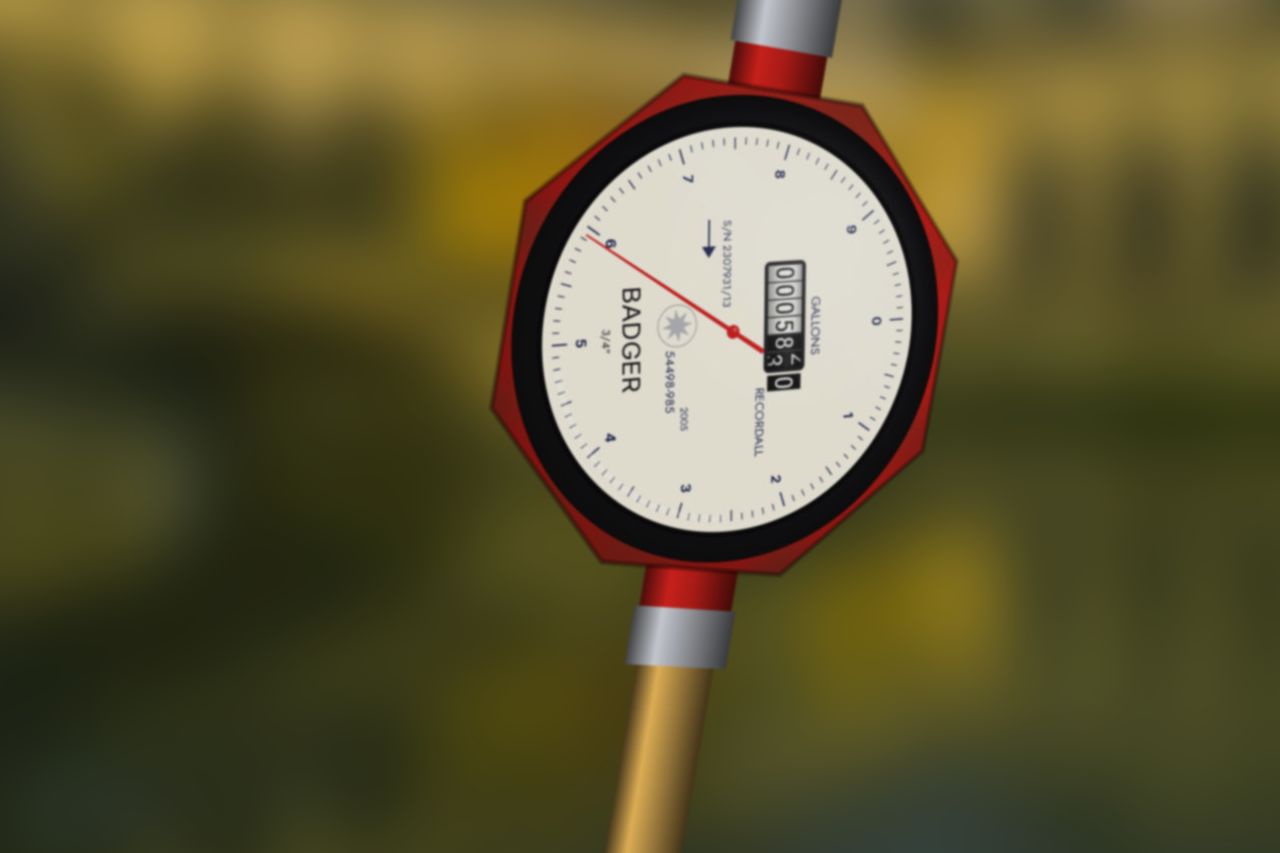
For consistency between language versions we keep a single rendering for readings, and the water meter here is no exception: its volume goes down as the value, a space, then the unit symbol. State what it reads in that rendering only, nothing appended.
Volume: 5825.9 gal
